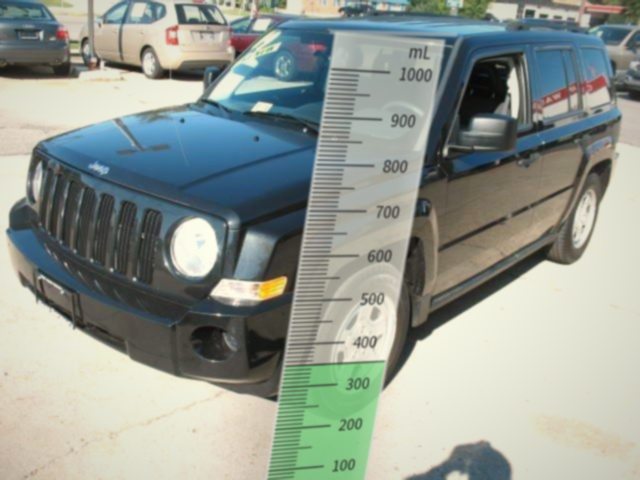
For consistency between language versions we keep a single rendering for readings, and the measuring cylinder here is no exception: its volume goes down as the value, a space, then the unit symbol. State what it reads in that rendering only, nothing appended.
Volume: 350 mL
